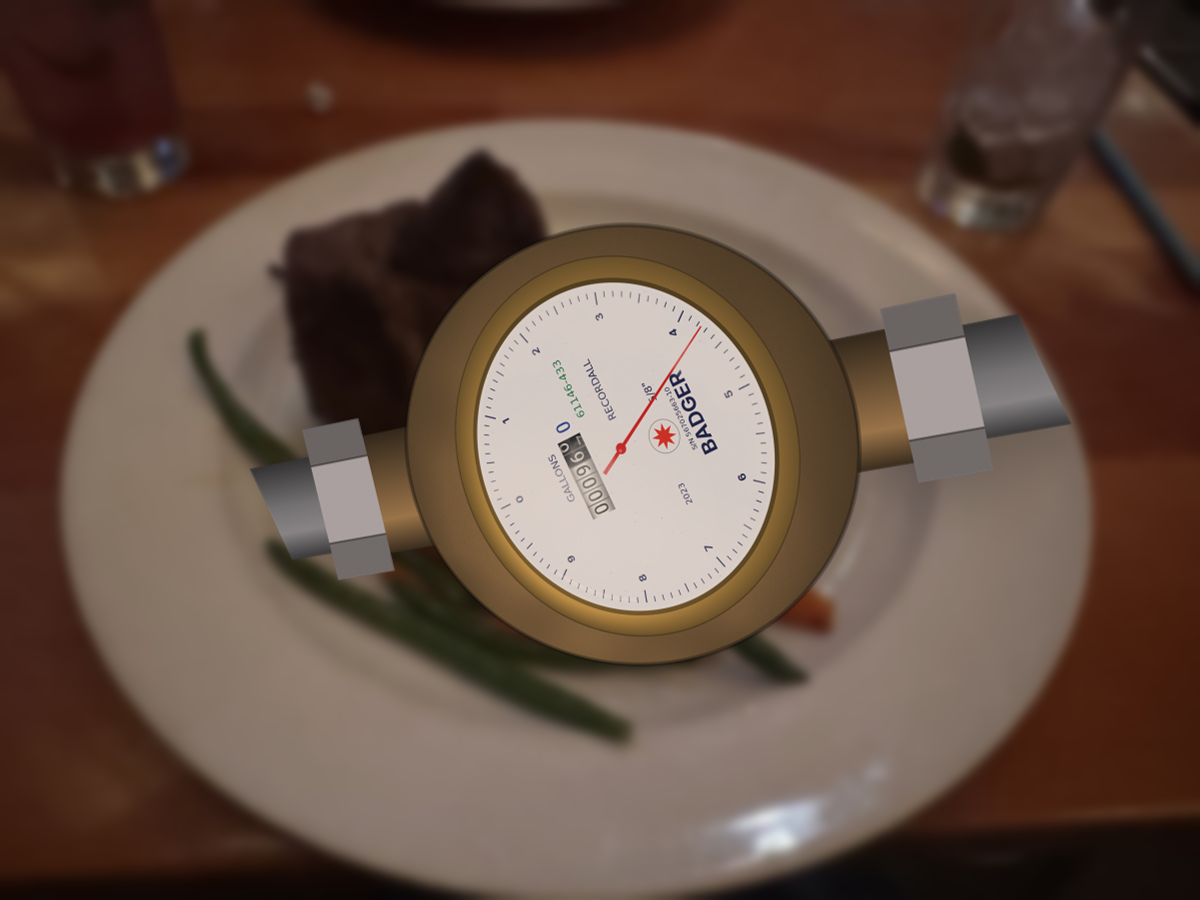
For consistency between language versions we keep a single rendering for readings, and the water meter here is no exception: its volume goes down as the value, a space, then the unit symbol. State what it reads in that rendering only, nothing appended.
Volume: 9664.2 gal
